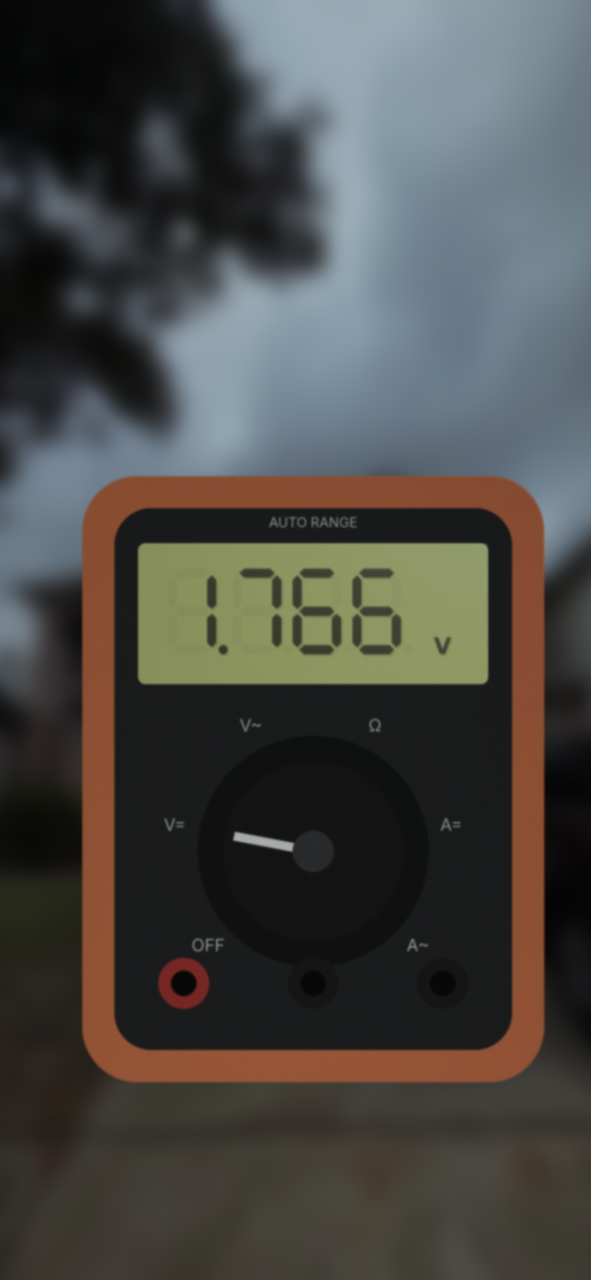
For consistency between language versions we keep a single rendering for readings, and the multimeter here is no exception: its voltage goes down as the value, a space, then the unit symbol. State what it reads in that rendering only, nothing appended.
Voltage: 1.766 V
